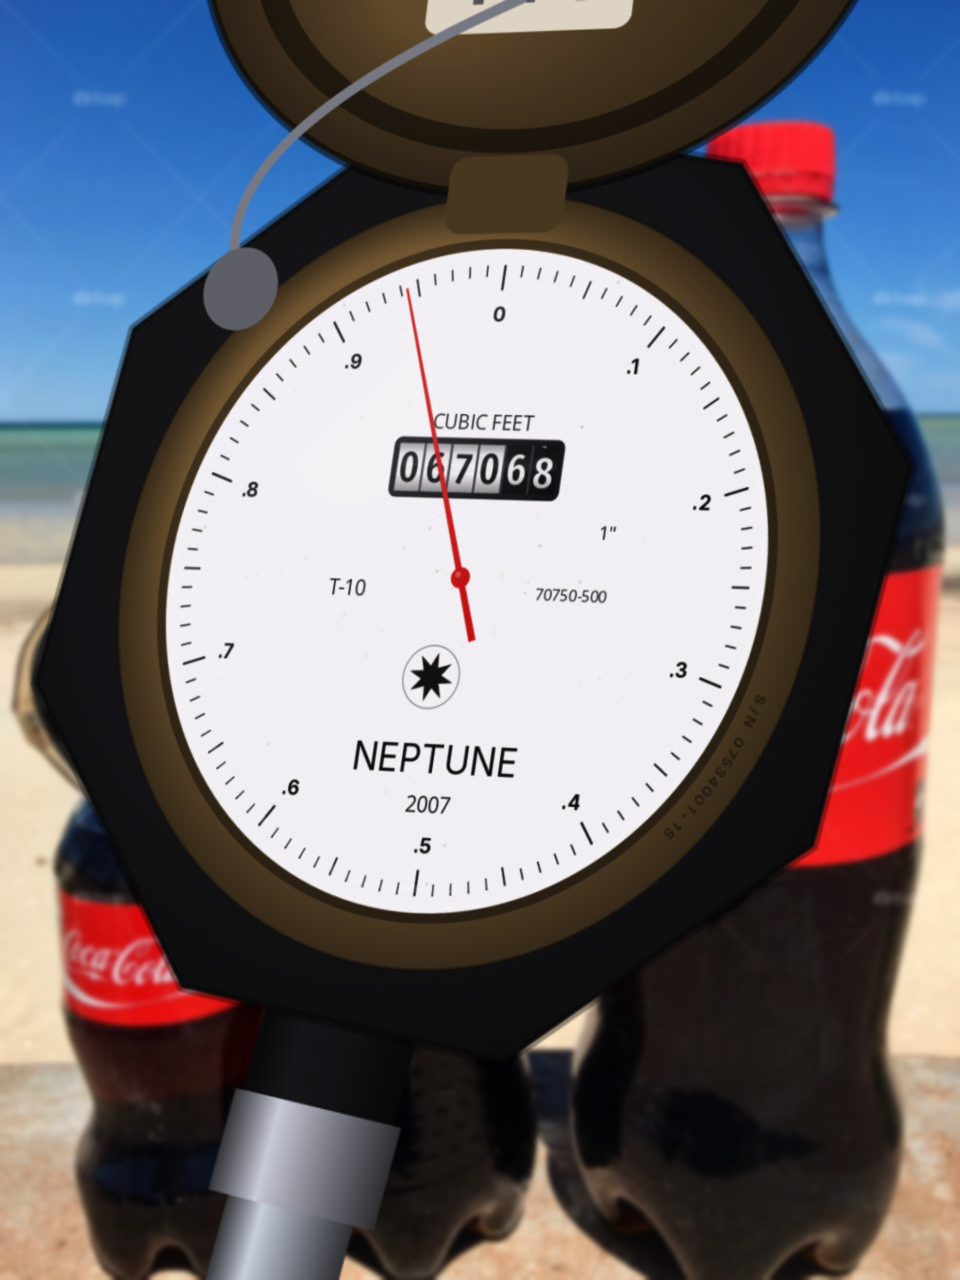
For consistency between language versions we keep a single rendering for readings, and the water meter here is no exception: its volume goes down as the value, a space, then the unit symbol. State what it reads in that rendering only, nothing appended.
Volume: 67067.94 ft³
